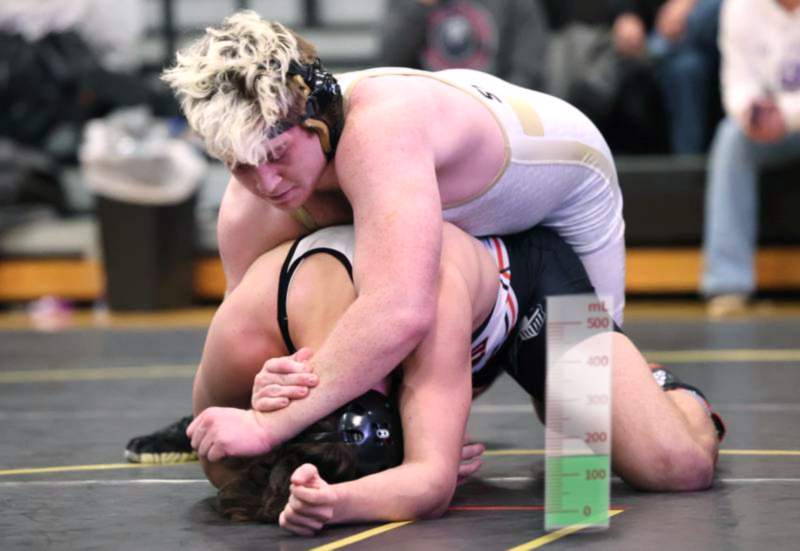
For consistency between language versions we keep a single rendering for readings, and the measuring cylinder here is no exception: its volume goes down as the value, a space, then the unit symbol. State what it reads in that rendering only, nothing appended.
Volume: 150 mL
